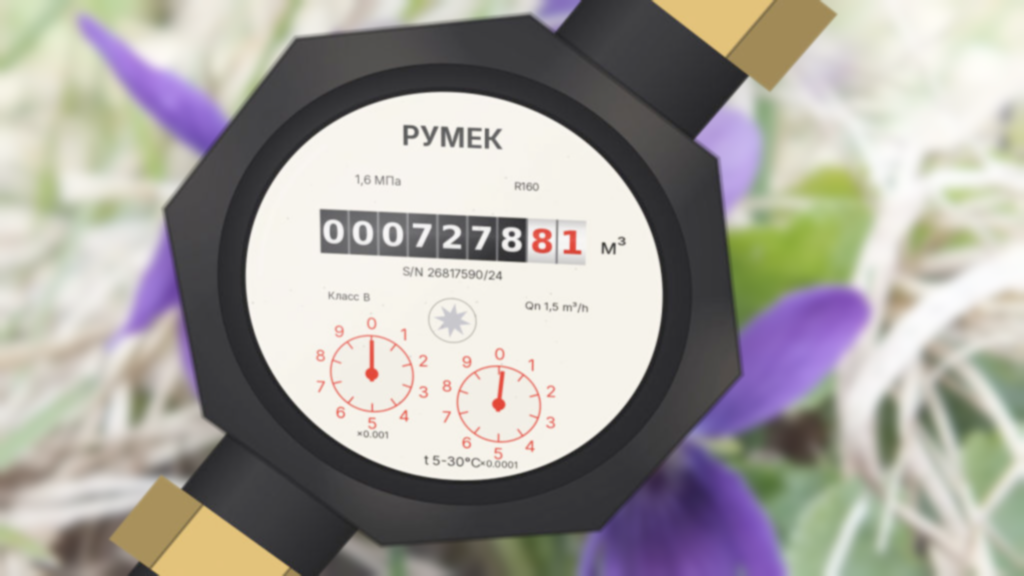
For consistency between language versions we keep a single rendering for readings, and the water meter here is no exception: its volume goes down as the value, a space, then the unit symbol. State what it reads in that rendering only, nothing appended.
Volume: 7278.8100 m³
